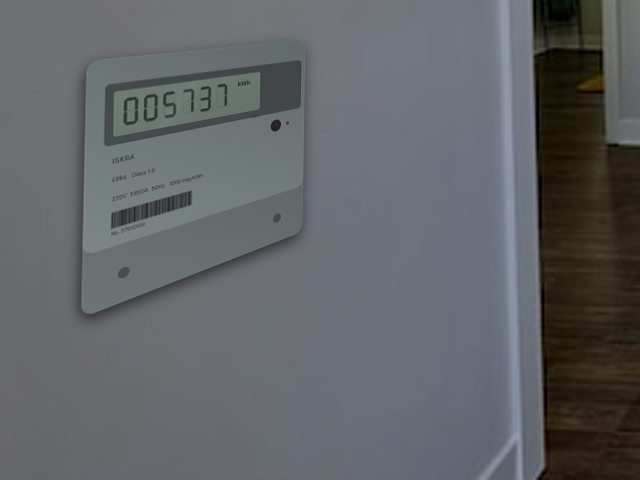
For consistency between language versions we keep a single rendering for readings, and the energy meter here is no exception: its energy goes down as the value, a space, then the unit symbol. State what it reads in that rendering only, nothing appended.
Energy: 5737 kWh
